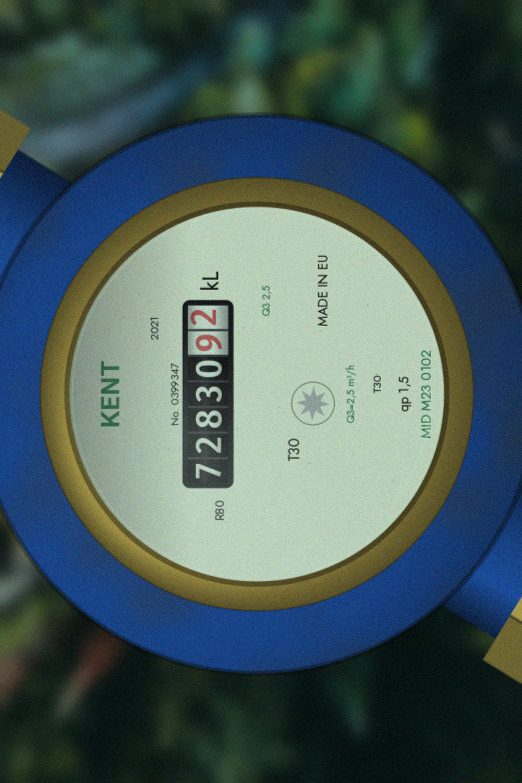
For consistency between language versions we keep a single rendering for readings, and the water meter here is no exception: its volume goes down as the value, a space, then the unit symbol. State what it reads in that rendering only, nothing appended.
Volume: 72830.92 kL
